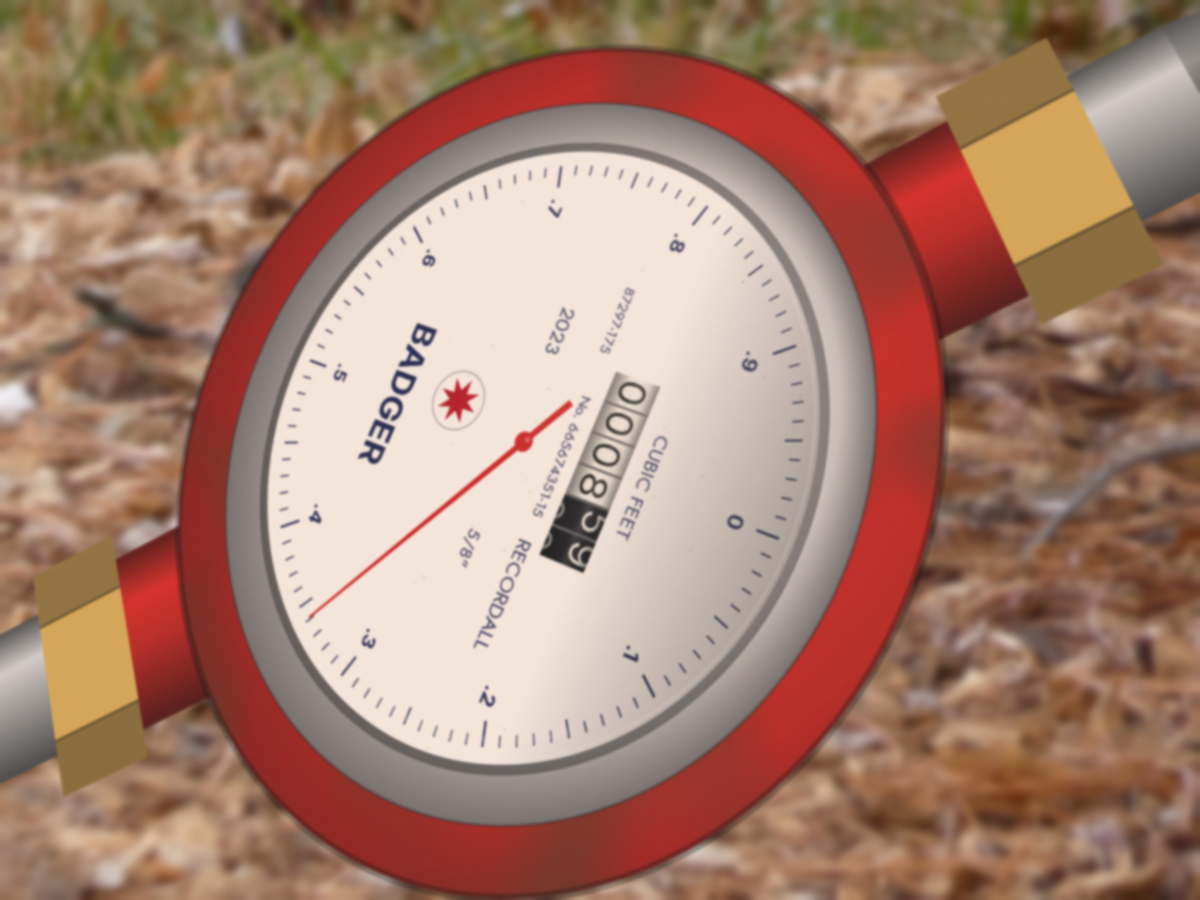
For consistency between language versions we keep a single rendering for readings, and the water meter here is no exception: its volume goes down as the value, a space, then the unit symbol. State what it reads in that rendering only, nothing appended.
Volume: 859.34 ft³
